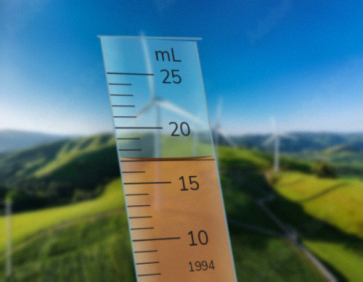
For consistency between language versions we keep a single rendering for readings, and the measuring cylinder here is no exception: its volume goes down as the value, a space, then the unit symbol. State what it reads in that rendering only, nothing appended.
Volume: 17 mL
